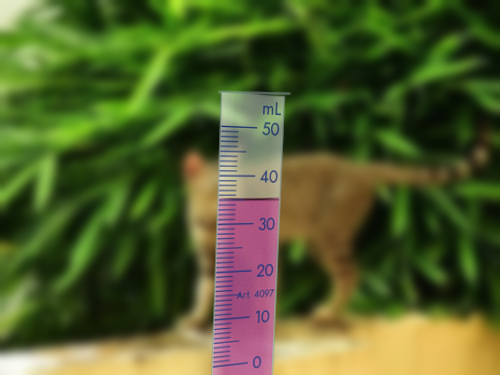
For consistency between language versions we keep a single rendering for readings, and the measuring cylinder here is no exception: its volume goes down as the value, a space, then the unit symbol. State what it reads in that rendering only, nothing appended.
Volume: 35 mL
